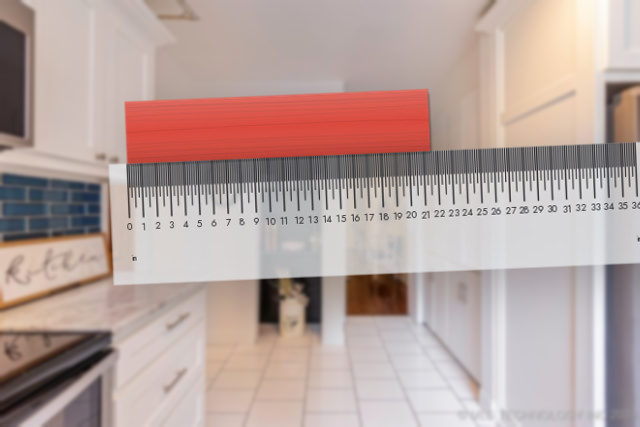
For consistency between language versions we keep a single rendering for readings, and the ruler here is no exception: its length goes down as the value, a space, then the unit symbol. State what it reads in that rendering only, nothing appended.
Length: 21.5 in
